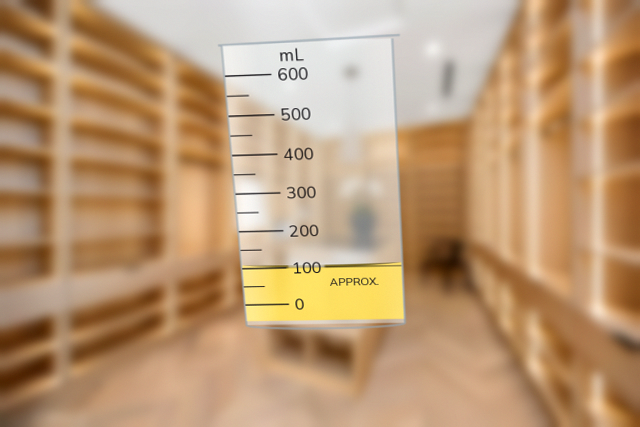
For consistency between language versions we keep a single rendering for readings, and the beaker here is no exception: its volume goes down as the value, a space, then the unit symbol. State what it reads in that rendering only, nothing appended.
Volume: 100 mL
